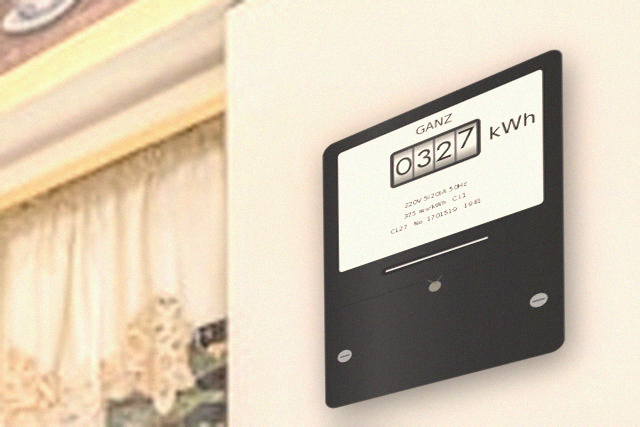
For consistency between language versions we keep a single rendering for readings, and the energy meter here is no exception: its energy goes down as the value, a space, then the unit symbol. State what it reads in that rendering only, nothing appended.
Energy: 327 kWh
